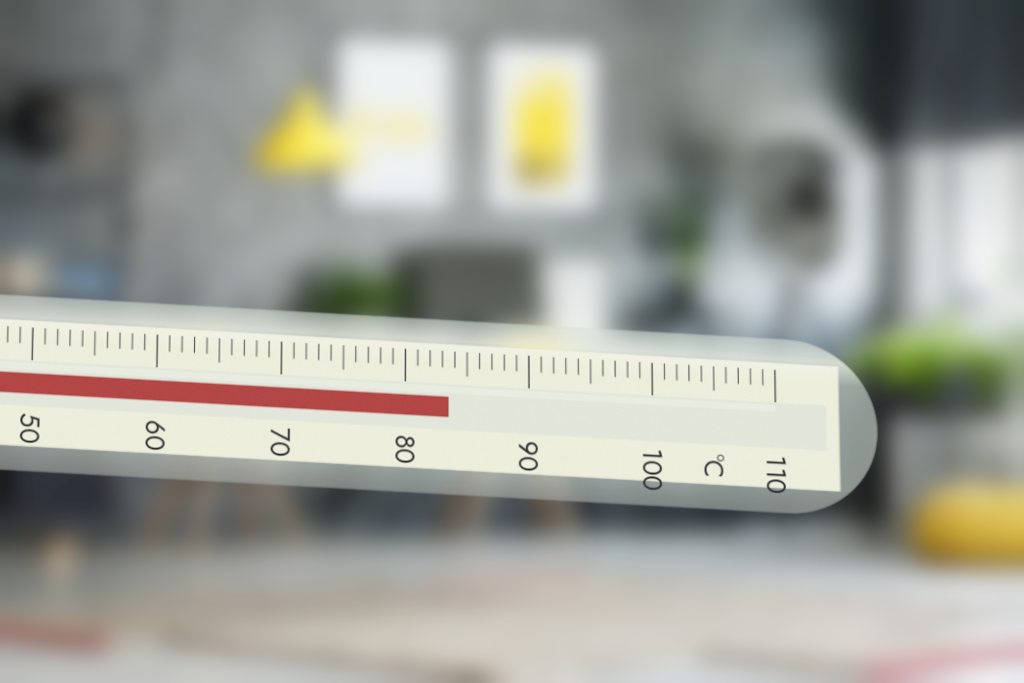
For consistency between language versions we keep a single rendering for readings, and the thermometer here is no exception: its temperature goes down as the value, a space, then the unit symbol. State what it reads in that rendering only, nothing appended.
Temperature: 83.5 °C
